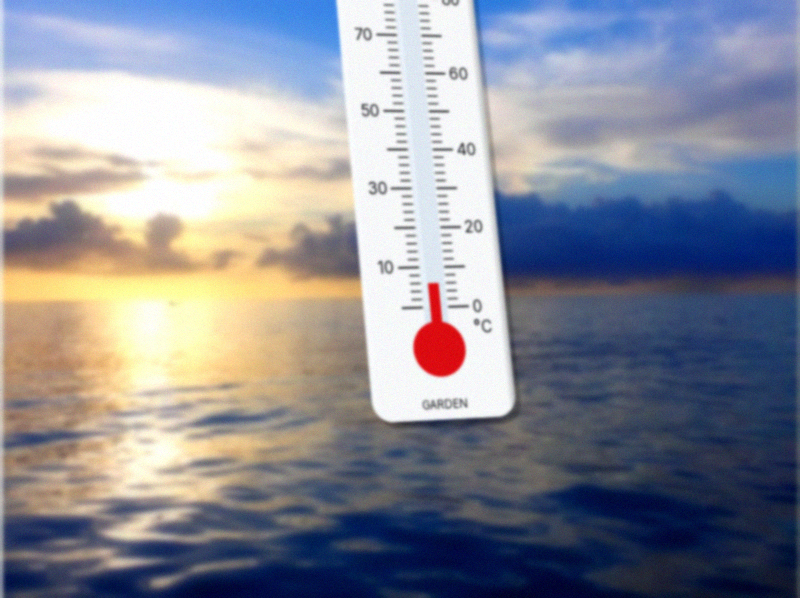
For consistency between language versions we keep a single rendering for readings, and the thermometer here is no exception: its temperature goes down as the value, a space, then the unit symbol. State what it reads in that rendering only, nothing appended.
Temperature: 6 °C
